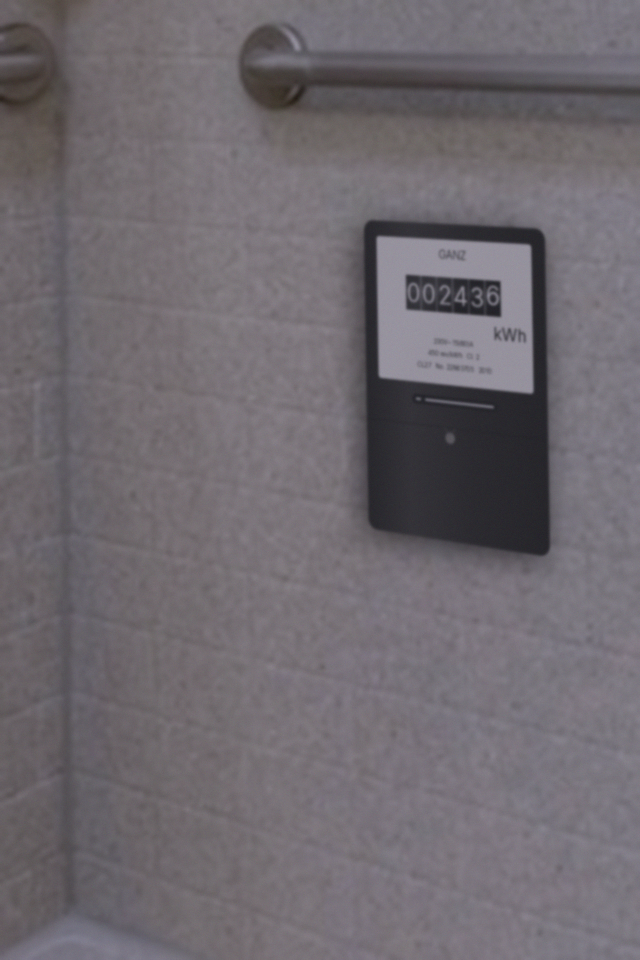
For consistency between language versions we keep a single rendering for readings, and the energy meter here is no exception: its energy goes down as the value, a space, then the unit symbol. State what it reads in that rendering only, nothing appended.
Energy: 2436 kWh
